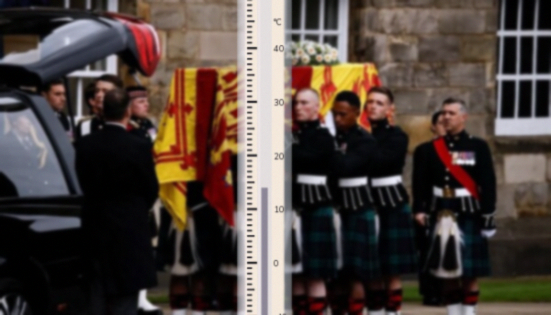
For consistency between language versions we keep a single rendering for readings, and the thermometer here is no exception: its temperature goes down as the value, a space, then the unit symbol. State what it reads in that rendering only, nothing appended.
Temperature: 14 °C
